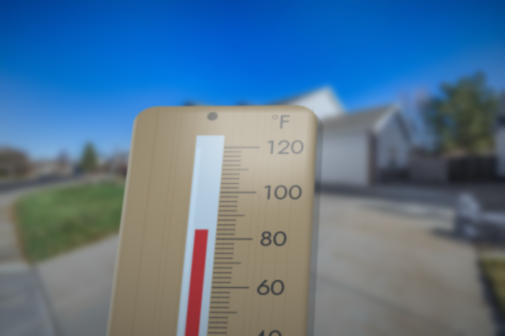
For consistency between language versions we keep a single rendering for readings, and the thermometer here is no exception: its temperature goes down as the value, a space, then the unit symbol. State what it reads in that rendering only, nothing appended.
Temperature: 84 °F
